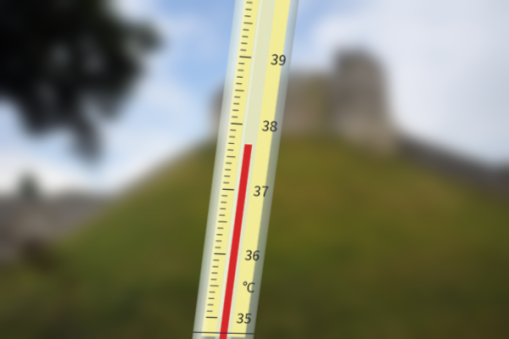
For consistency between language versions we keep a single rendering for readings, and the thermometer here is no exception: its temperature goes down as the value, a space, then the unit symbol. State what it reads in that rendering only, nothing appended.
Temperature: 37.7 °C
